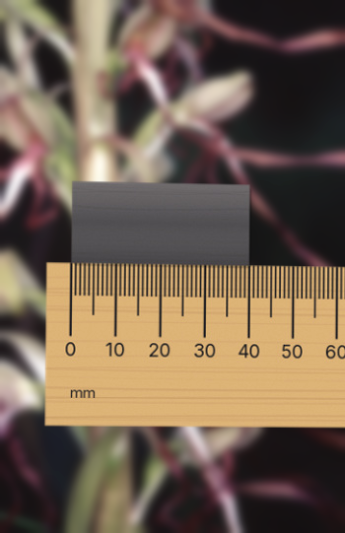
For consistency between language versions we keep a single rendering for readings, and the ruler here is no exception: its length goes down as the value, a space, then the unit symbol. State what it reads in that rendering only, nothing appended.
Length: 40 mm
